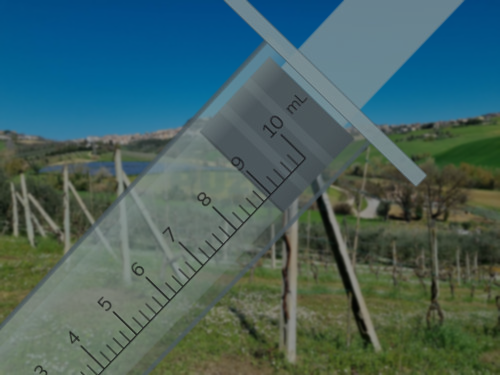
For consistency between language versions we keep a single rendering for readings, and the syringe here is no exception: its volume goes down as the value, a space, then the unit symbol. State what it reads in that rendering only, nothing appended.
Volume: 8.9 mL
